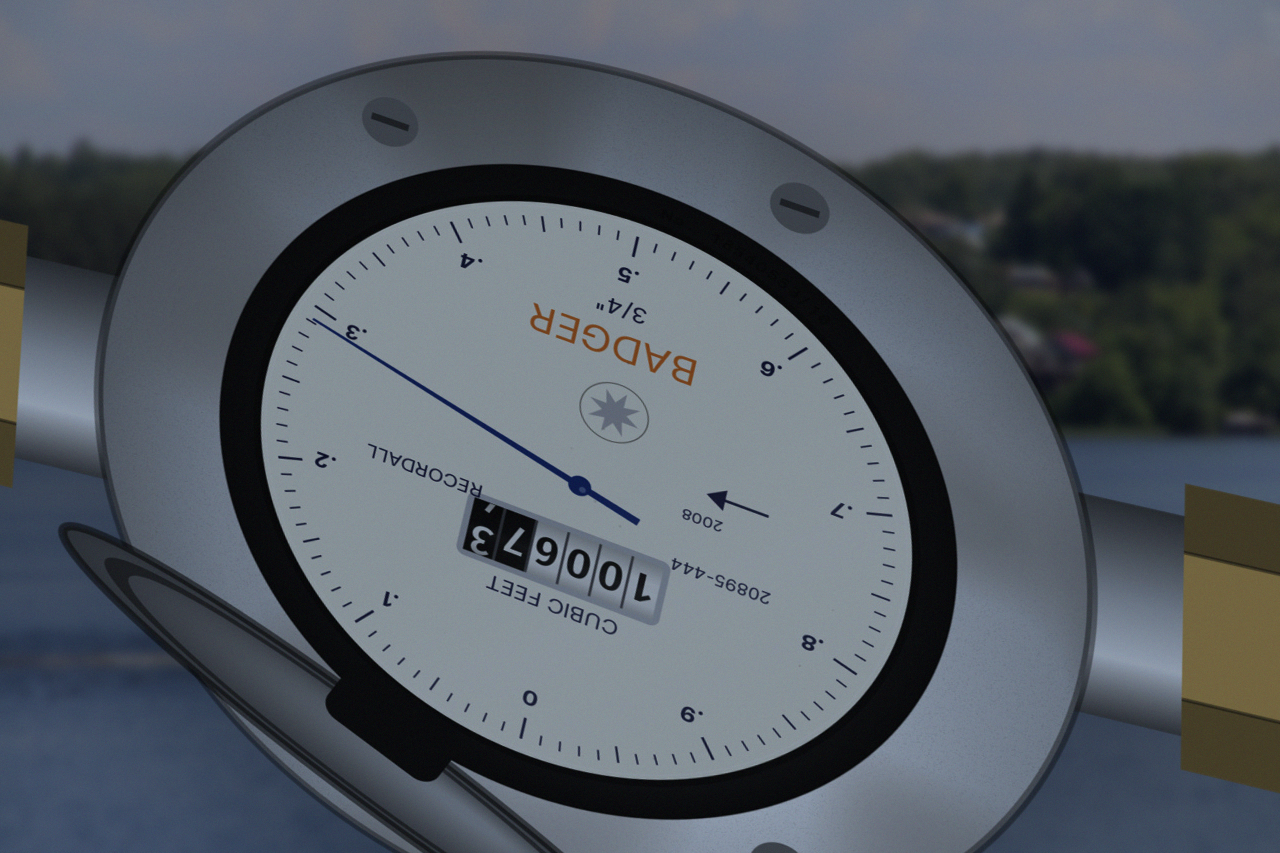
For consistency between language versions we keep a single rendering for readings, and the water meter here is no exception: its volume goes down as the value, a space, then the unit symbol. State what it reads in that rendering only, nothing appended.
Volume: 100673.29 ft³
